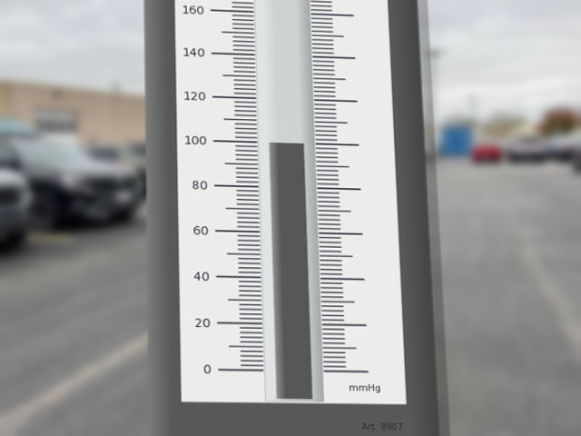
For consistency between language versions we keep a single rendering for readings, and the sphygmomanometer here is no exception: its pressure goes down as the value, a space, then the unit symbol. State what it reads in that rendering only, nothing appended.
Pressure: 100 mmHg
